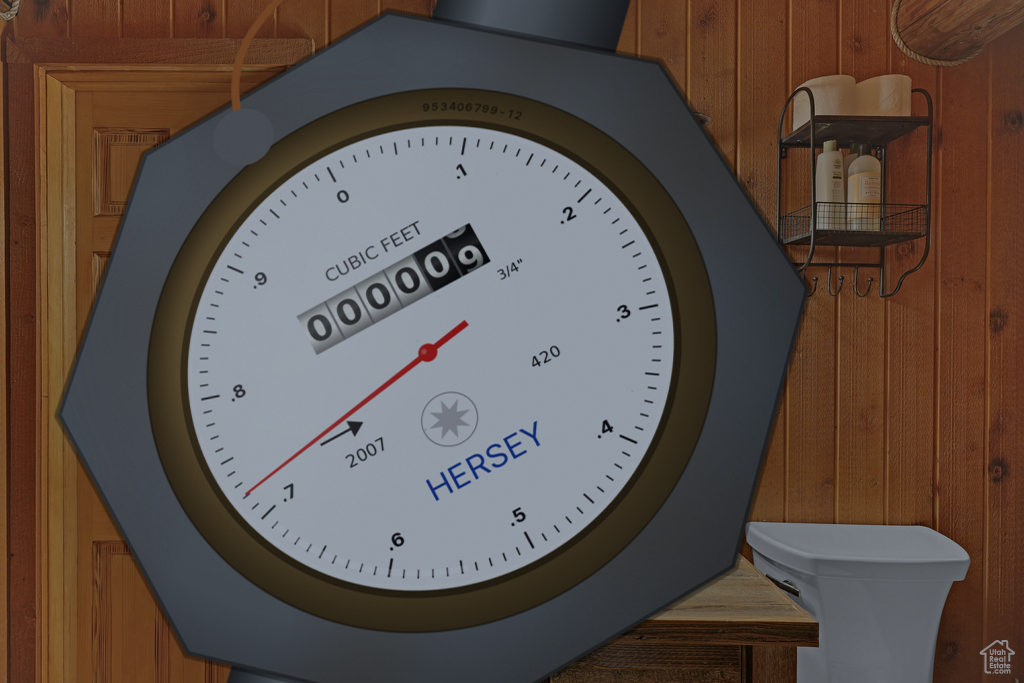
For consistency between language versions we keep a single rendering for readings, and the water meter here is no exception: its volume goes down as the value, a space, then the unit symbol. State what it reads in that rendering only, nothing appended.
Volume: 8.72 ft³
